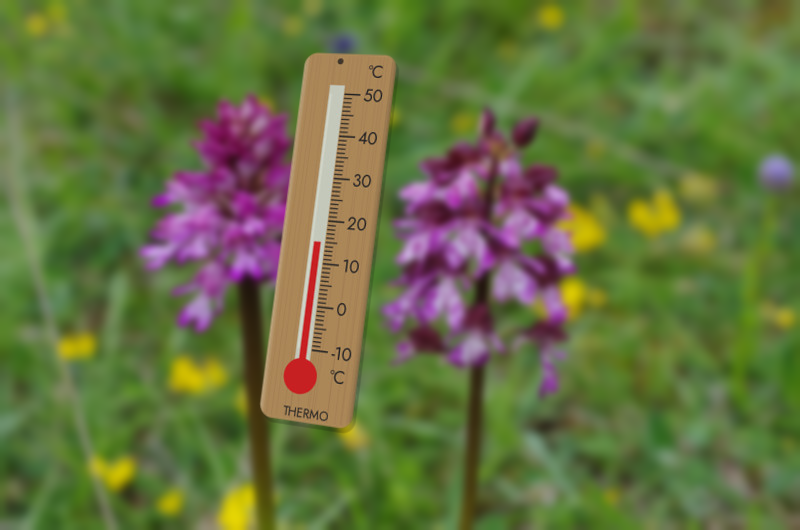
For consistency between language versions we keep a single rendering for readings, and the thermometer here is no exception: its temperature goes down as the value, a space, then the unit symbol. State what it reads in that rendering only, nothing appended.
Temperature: 15 °C
